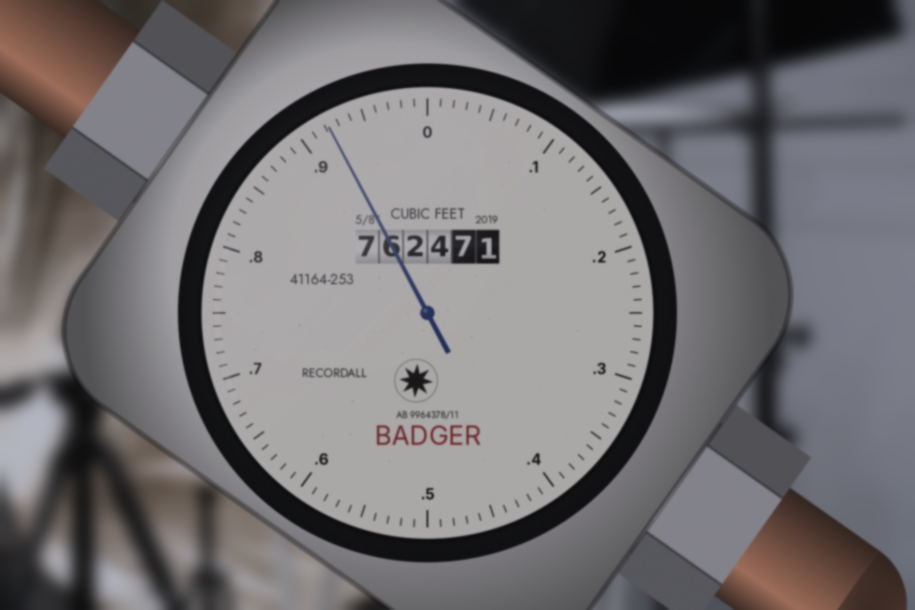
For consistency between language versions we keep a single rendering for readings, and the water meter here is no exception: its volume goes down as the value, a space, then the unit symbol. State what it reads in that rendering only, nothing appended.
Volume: 762470.92 ft³
